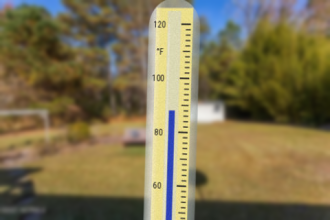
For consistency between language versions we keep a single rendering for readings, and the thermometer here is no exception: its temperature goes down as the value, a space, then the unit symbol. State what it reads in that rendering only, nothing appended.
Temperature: 88 °F
